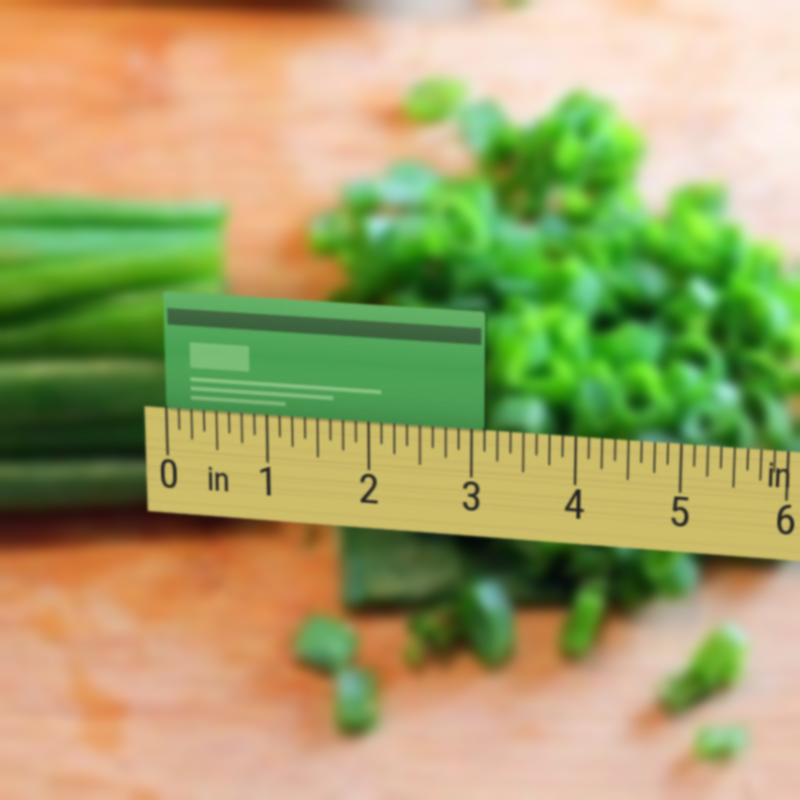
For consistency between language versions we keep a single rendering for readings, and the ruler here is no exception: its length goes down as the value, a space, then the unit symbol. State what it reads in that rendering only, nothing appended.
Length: 3.125 in
